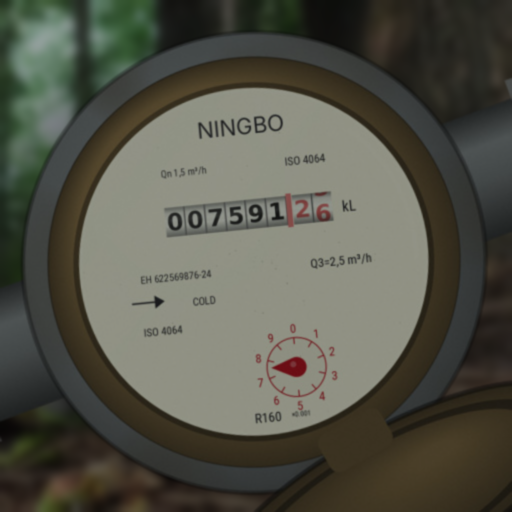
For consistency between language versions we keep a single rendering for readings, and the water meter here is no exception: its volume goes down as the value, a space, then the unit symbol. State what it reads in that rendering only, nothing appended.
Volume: 7591.257 kL
